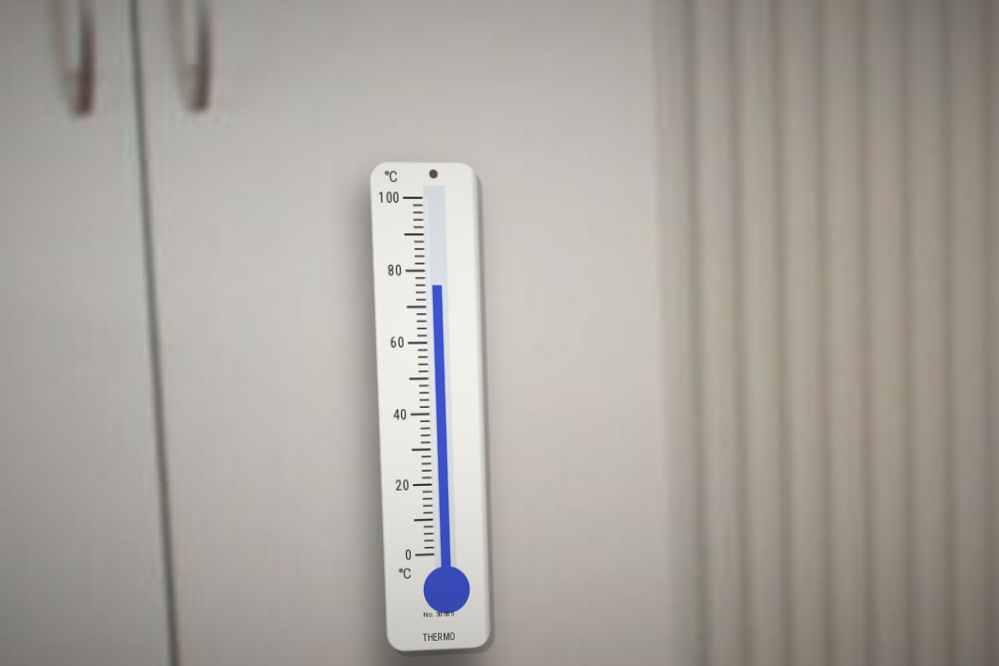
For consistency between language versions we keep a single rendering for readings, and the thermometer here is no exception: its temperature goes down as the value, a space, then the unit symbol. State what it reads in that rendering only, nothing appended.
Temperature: 76 °C
